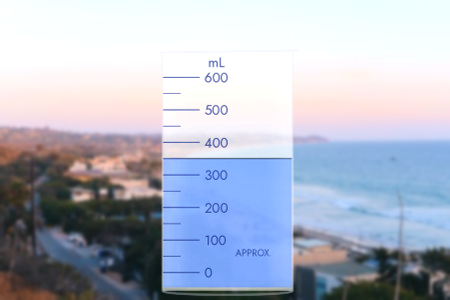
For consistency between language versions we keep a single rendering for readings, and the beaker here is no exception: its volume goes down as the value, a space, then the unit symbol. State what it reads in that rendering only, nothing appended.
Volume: 350 mL
